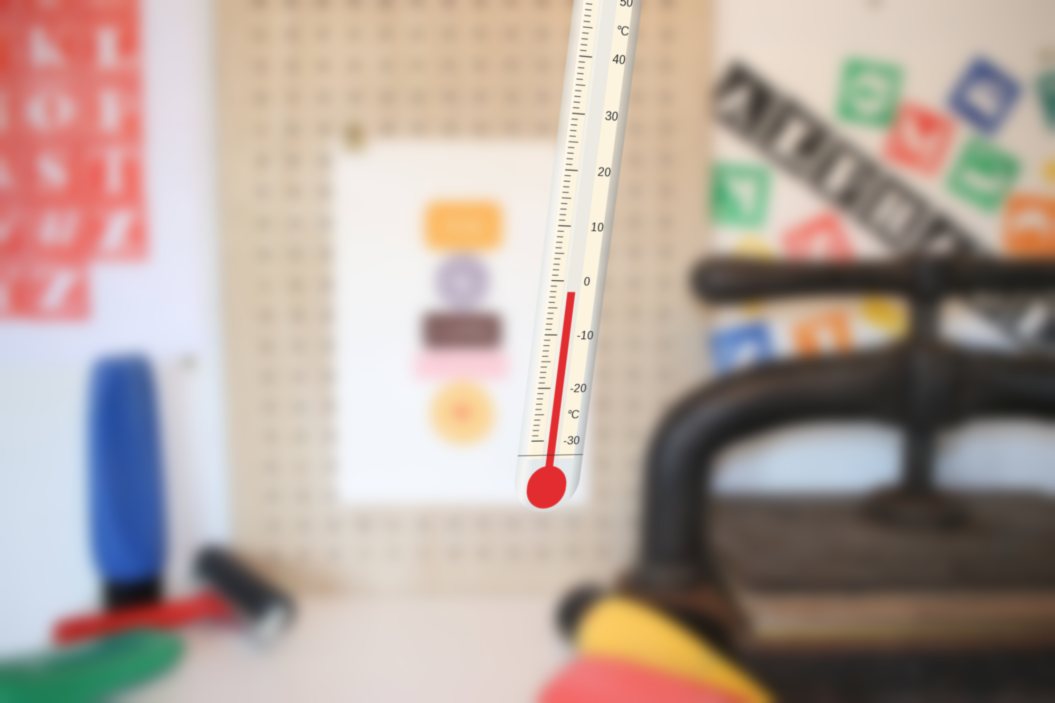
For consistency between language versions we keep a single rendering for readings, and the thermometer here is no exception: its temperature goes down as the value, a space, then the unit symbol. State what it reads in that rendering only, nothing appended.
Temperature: -2 °C
